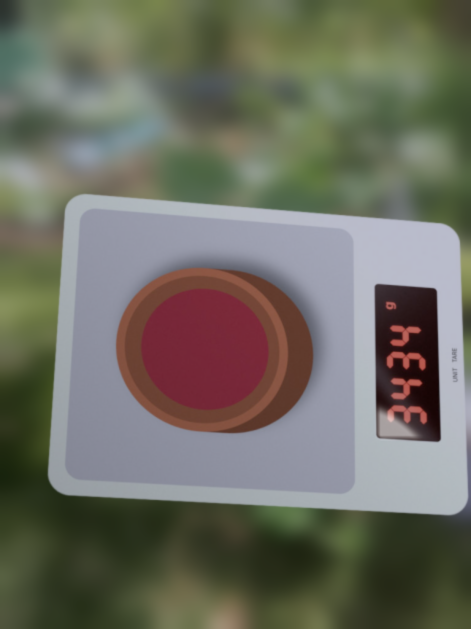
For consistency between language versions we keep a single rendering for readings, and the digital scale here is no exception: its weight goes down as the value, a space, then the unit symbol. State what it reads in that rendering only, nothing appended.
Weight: 3434 g
